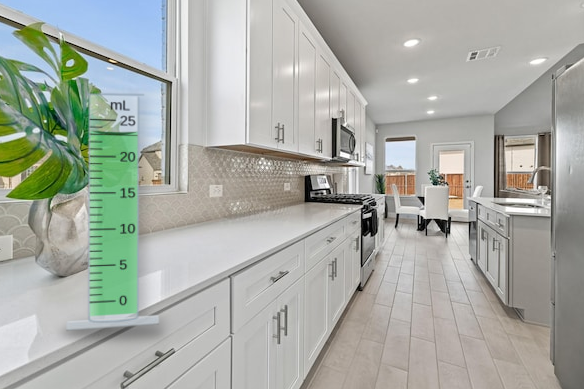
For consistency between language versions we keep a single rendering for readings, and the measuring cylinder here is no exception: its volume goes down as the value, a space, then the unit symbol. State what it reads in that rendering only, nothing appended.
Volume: 23 mL
